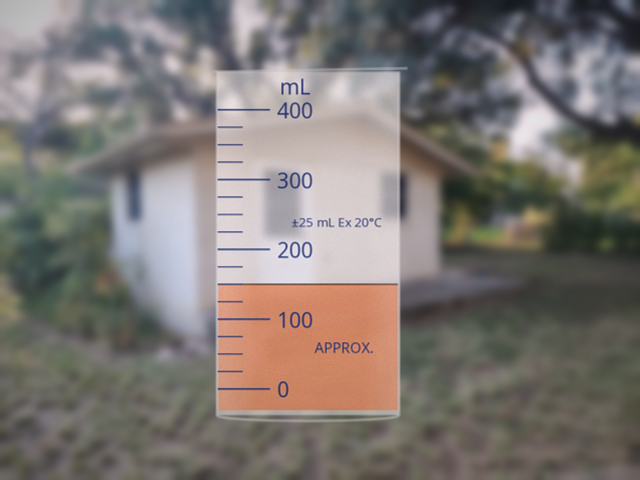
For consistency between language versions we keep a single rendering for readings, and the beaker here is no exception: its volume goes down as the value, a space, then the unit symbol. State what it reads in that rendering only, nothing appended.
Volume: 150 mL
